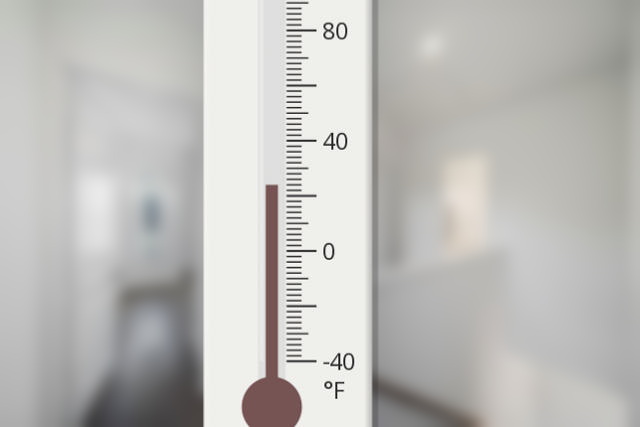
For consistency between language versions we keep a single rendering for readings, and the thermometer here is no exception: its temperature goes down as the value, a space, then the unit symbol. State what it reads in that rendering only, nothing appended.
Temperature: 24 °F
